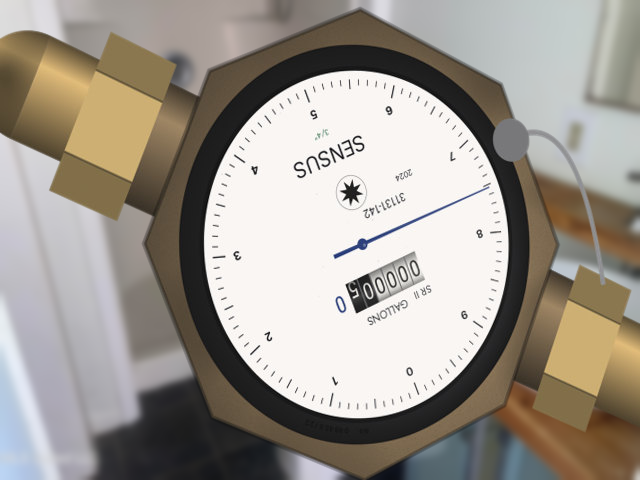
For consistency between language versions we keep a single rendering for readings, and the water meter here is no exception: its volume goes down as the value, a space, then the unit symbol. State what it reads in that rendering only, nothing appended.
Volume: 47.5 gal
